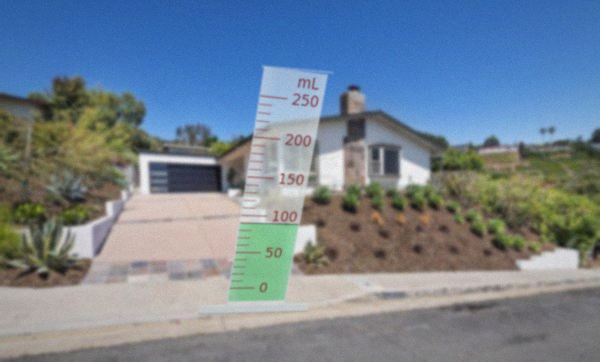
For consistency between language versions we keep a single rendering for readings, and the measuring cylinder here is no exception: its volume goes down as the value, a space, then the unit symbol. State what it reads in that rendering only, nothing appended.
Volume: 90 mL
